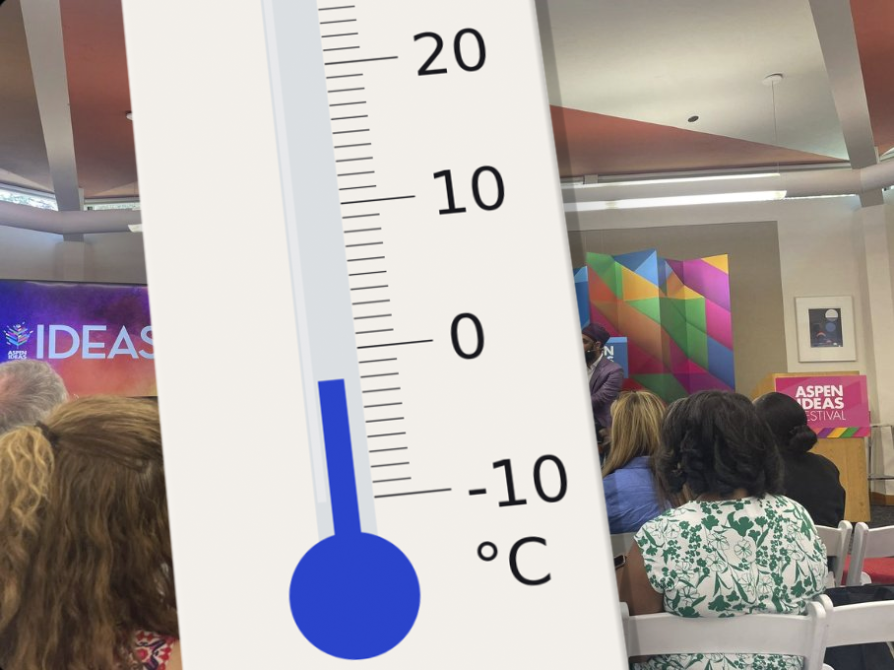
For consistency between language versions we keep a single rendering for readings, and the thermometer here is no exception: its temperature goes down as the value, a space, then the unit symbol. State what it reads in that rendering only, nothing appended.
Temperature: -2 °C
